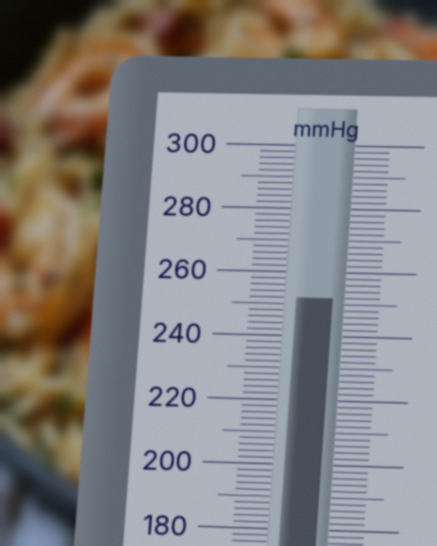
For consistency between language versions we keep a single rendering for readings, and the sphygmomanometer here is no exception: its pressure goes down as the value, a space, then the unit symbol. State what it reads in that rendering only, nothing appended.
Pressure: 252 mmHg
